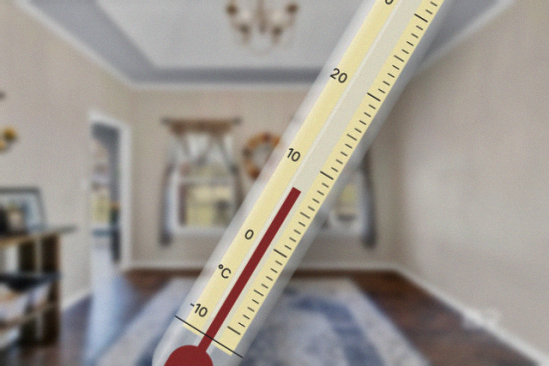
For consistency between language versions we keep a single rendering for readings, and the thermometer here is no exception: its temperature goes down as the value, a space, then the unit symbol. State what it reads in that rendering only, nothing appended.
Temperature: 7 °C
